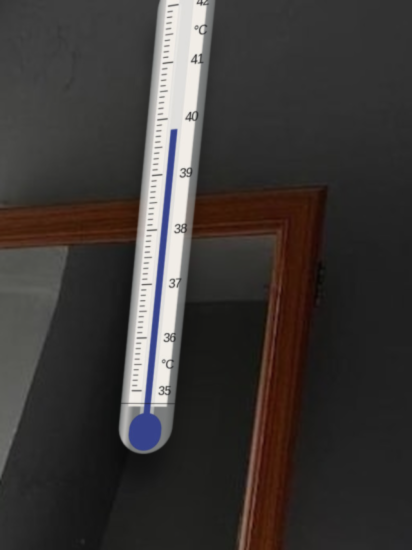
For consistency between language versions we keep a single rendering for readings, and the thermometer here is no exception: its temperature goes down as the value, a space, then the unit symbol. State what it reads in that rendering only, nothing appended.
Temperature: 39.8 °C
